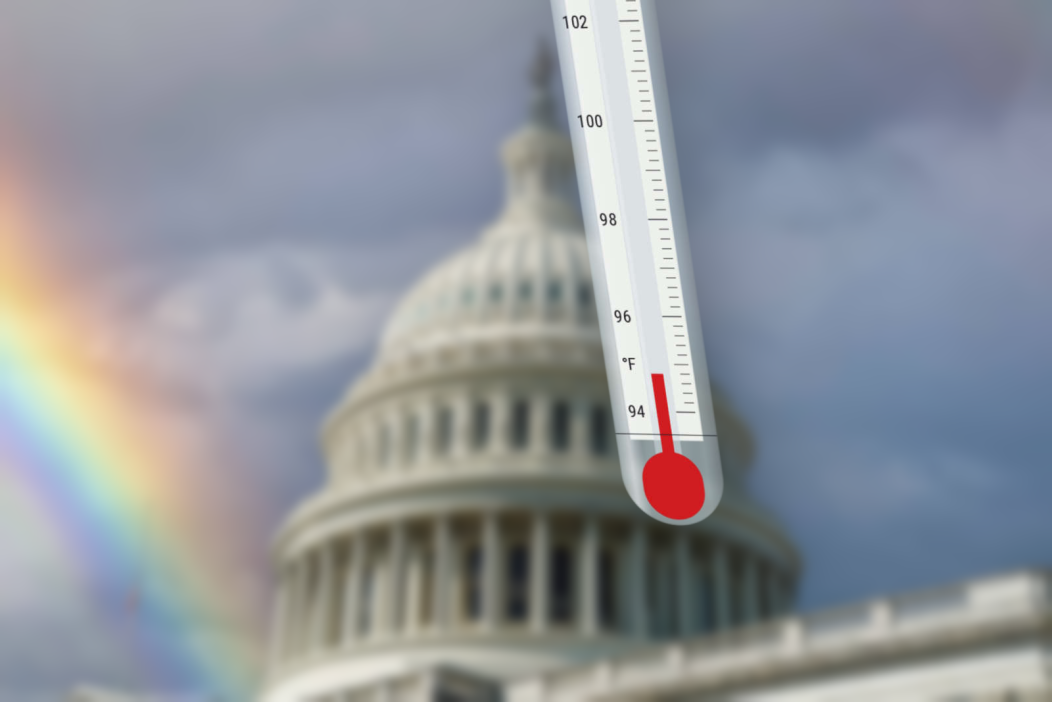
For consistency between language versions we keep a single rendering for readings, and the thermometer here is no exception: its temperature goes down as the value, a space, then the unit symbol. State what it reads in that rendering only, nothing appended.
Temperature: 94.8 °F
